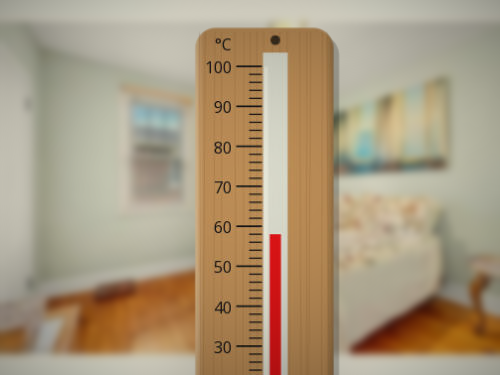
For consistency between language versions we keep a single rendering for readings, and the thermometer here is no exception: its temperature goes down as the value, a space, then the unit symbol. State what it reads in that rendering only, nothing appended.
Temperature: 58 °C
